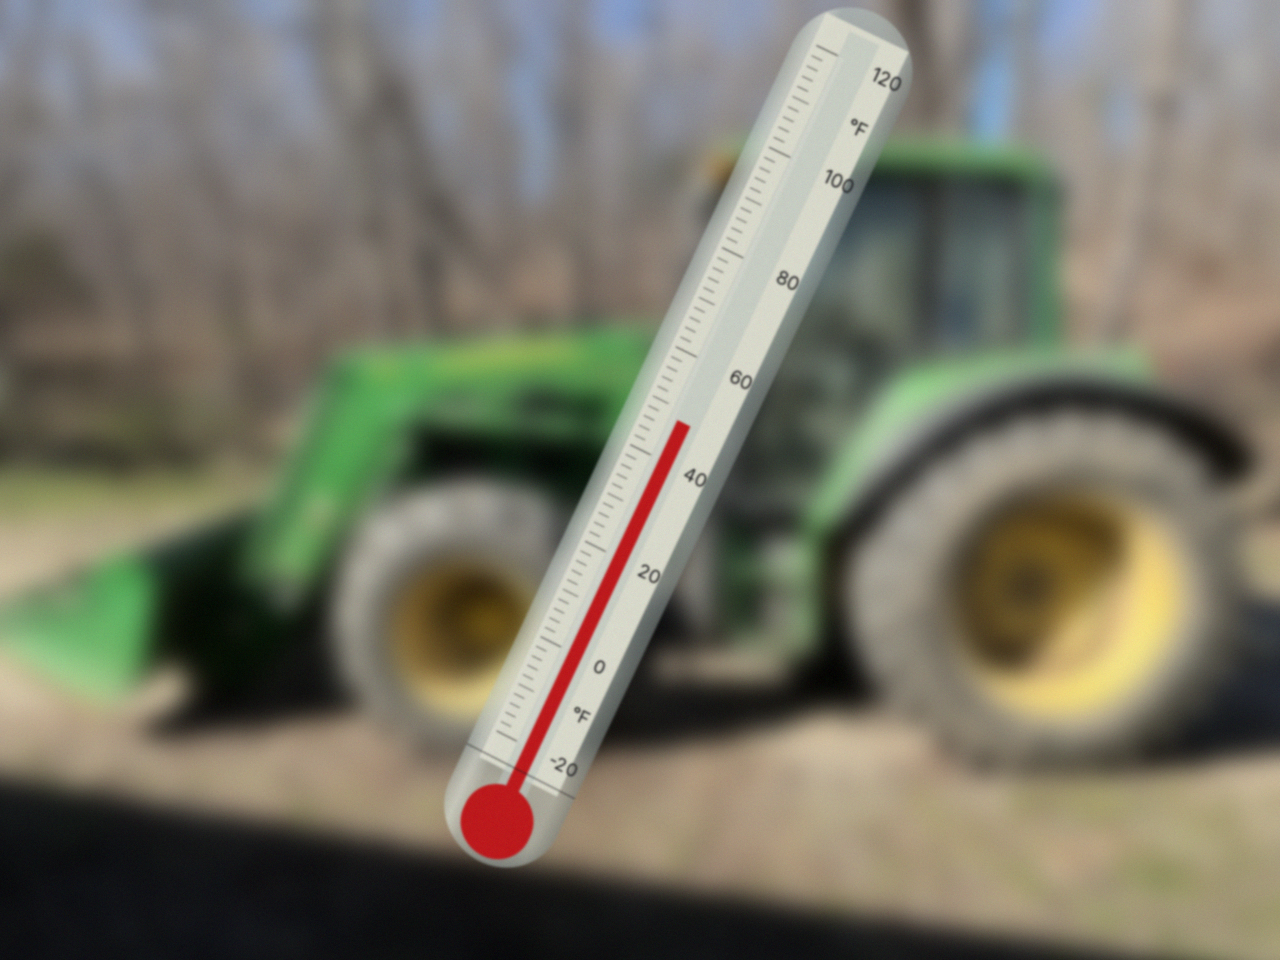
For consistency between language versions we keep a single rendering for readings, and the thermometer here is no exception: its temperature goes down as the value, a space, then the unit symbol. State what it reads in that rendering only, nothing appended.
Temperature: 48 °F
